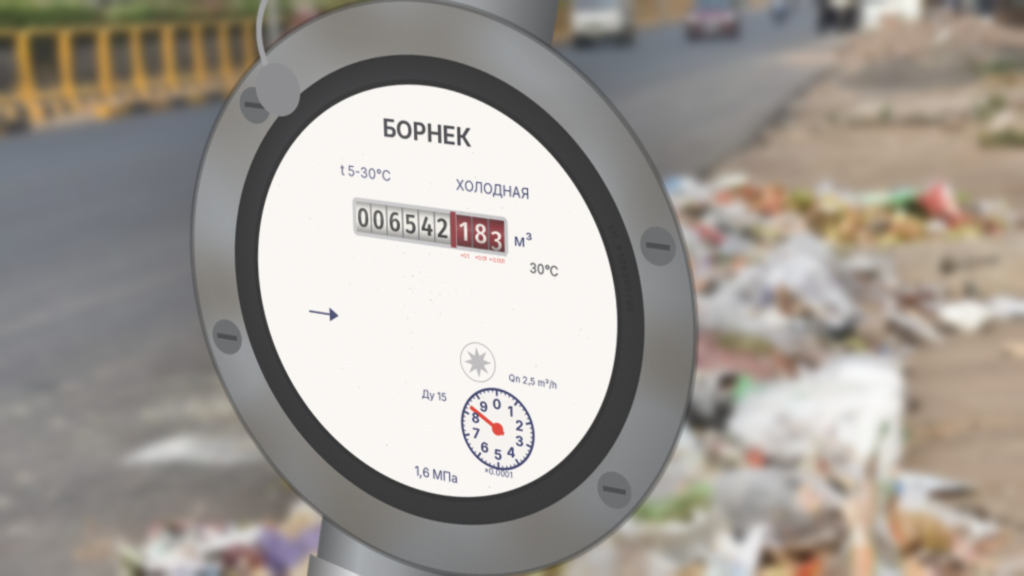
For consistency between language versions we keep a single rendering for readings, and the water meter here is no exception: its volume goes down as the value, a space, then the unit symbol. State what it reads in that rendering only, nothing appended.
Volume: 6542.1828 m³
